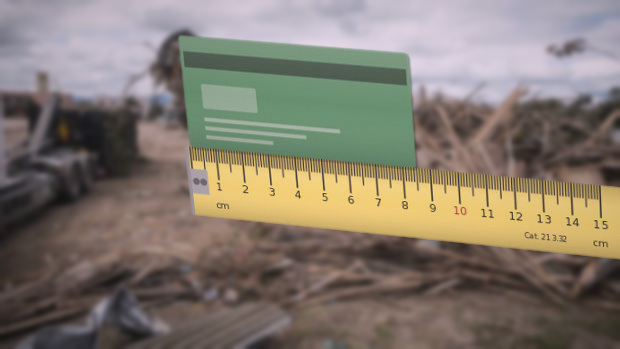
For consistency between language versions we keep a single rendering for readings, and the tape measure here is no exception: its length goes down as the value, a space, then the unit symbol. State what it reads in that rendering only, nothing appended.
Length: 8.5 cm
